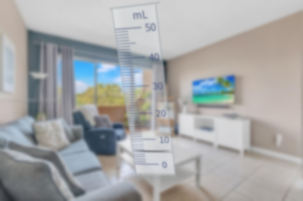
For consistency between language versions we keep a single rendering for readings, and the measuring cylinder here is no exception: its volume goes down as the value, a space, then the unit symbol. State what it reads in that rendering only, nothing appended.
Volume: 5 mL
